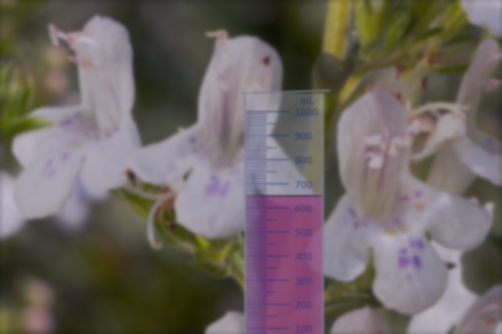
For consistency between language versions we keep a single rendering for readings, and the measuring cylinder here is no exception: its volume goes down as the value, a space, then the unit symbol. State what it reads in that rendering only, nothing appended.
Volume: 650 mL
